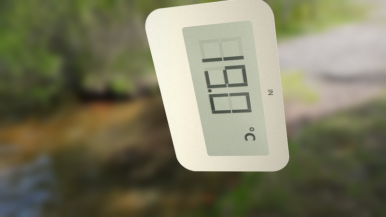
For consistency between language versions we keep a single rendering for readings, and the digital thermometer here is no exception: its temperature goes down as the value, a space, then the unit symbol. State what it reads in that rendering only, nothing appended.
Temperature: 19.0 °C
